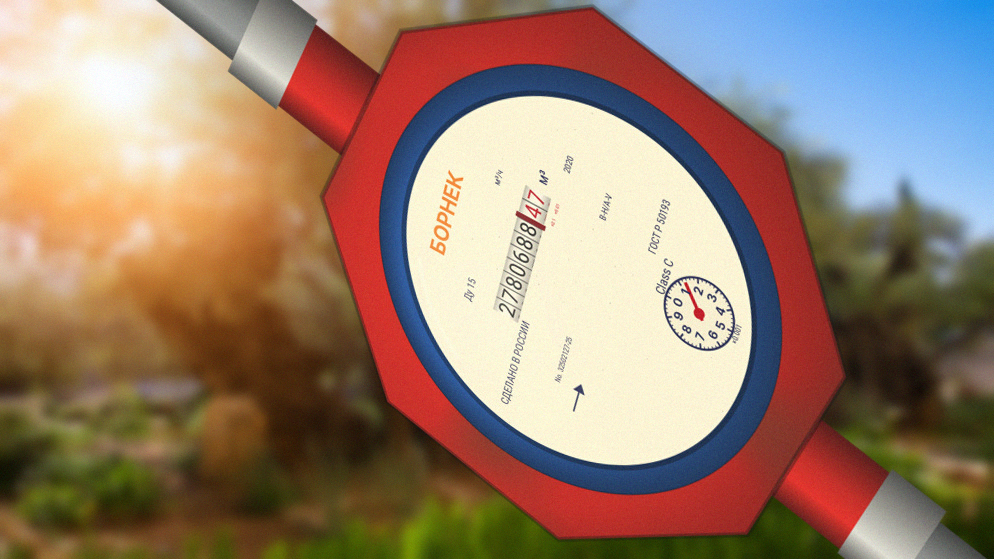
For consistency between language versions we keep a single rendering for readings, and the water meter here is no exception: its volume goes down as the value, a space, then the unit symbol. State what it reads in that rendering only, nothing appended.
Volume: 2780688.471 m³
